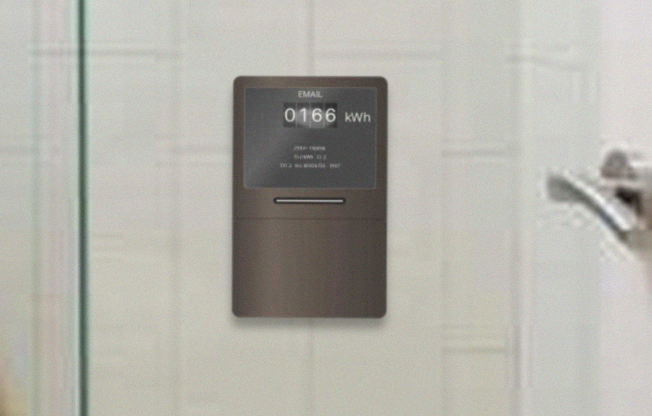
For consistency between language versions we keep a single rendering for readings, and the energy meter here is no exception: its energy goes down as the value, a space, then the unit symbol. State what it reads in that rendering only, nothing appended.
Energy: 166 kWh
